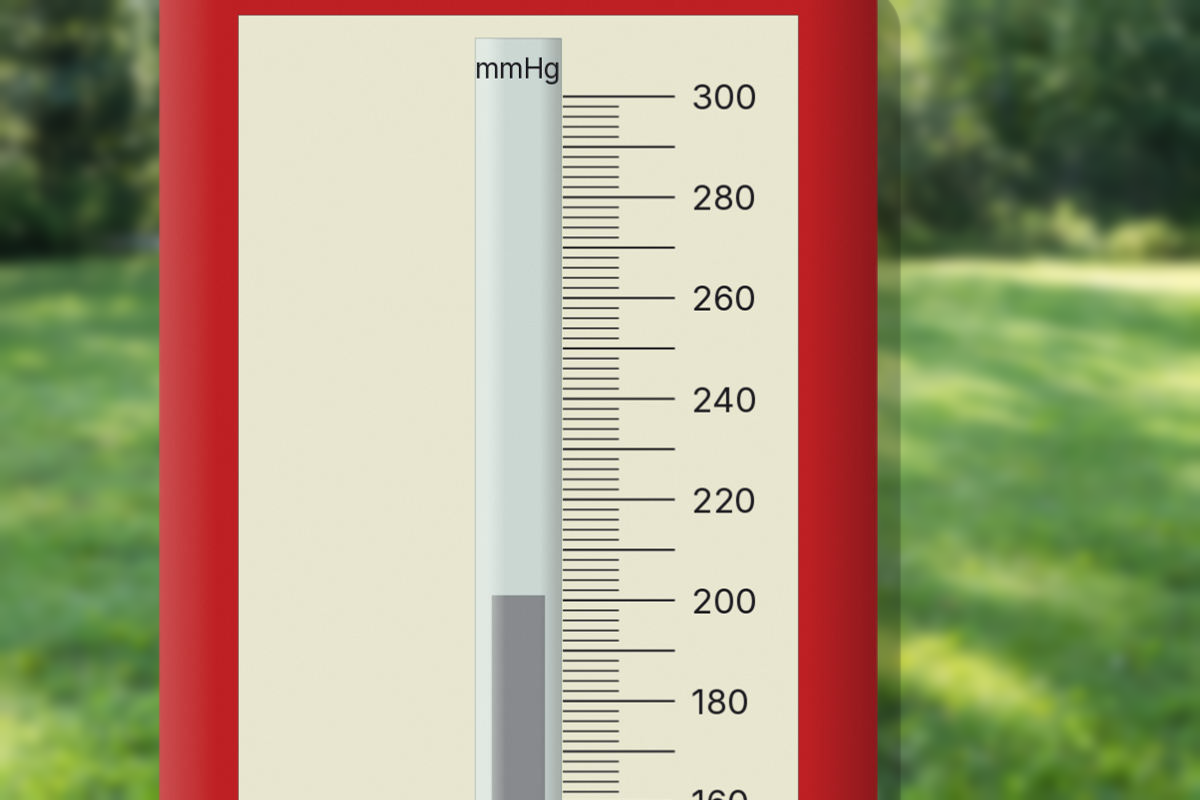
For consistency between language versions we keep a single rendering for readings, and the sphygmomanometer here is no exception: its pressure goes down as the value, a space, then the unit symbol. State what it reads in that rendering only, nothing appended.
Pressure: 201 mmHg
